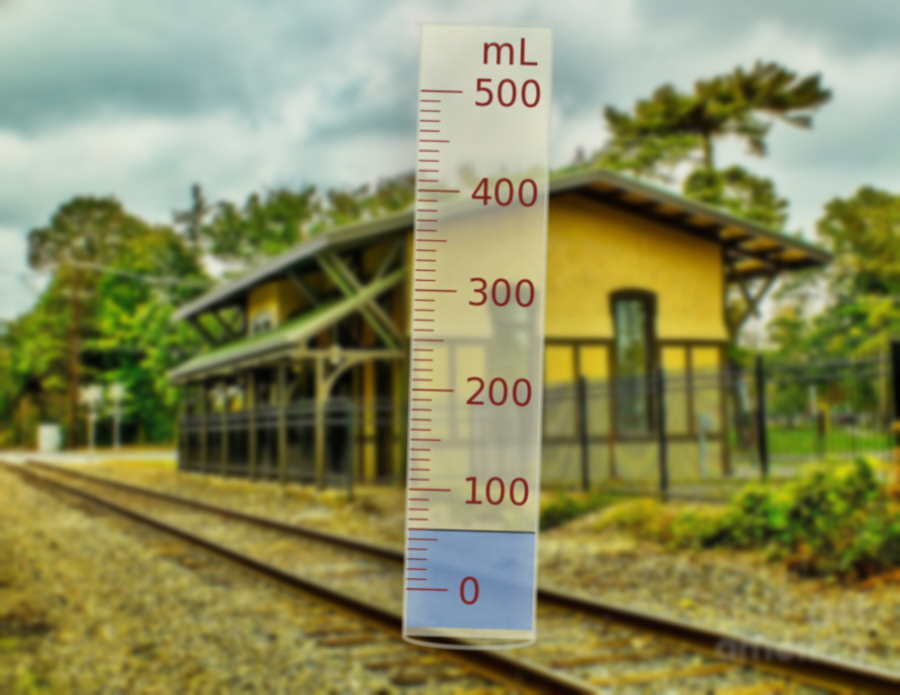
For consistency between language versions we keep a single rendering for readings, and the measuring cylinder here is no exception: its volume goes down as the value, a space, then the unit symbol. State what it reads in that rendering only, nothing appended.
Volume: 60 mL
